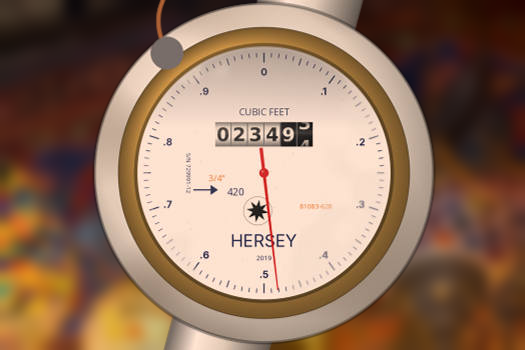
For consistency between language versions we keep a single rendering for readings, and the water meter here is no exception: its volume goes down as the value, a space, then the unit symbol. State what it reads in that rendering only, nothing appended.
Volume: 23493.48 ft³
